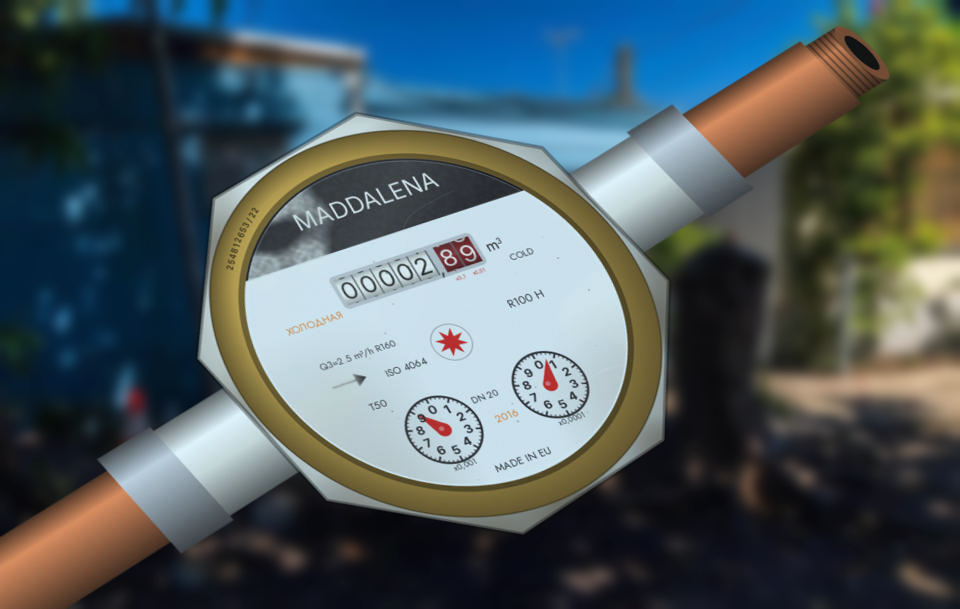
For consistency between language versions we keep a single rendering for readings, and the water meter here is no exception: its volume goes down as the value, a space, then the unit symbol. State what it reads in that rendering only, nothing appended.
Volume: 2.8890 m³
